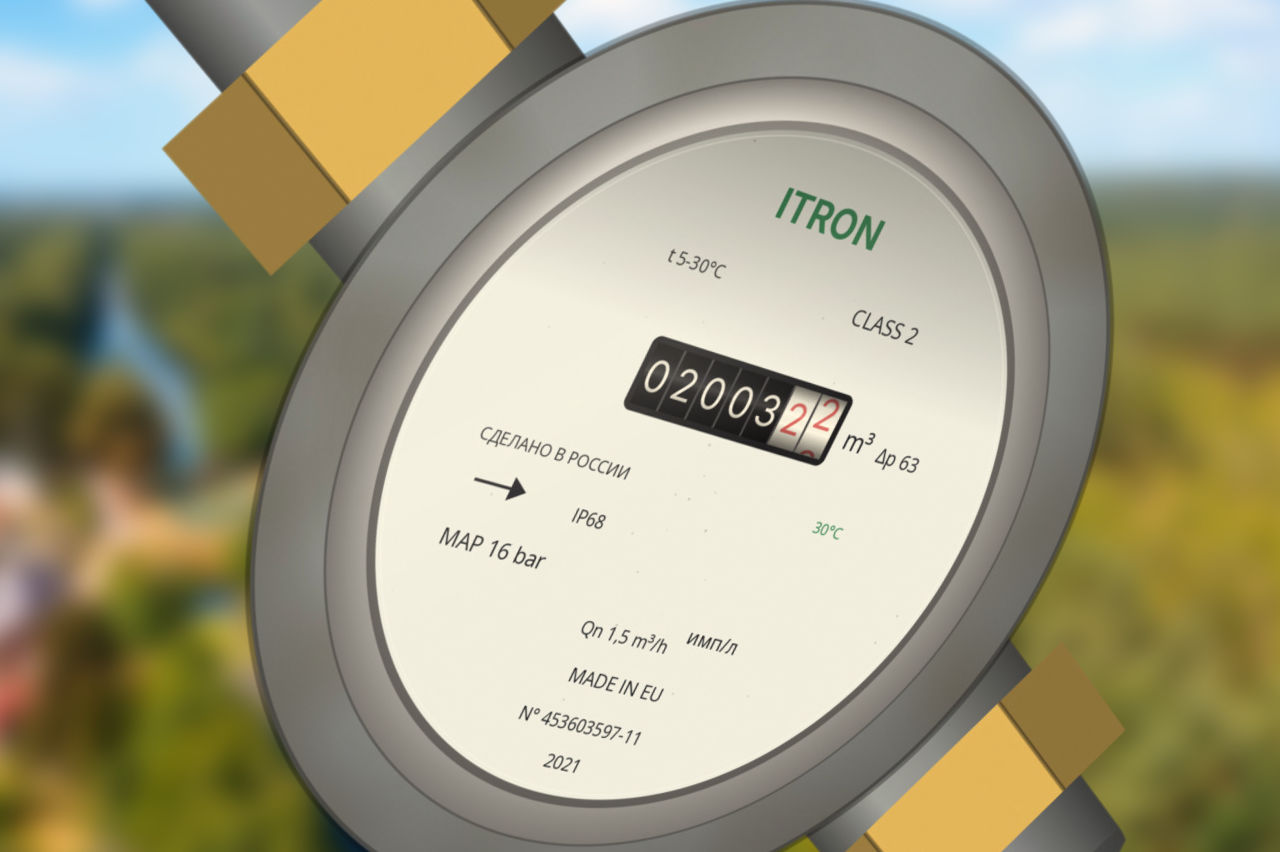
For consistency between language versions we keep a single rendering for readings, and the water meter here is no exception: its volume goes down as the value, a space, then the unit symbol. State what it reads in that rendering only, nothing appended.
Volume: 2003.22 m³
